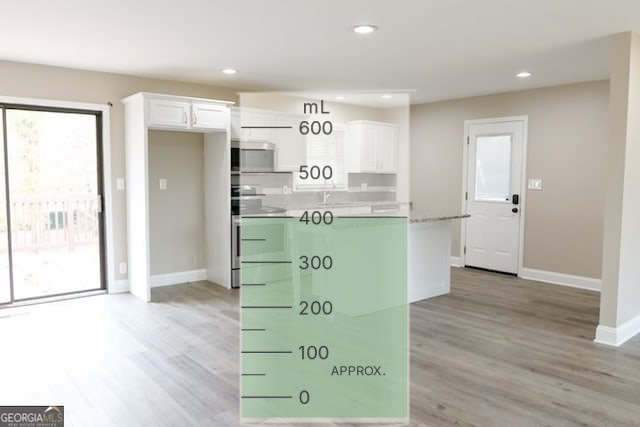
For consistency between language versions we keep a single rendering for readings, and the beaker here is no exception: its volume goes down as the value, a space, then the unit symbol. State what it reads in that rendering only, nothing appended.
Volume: 400 mL
